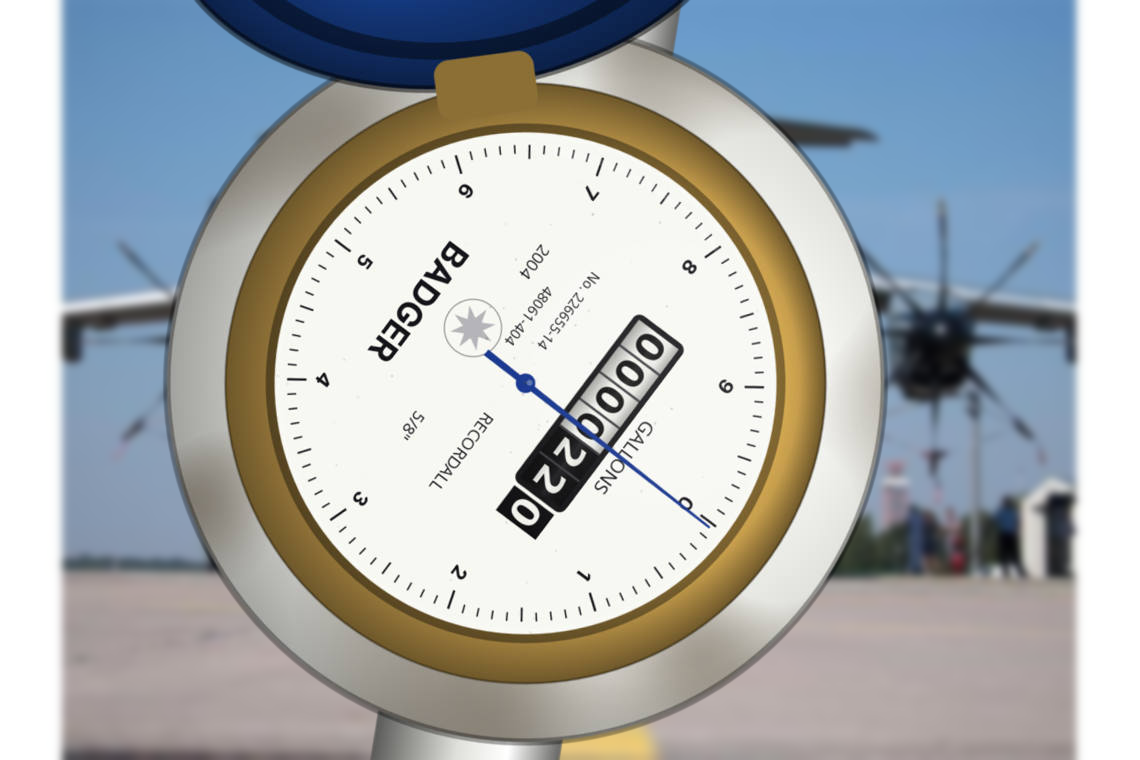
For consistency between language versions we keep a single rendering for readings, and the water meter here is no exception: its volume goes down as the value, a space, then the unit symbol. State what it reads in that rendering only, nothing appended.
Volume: 220.0 gal
